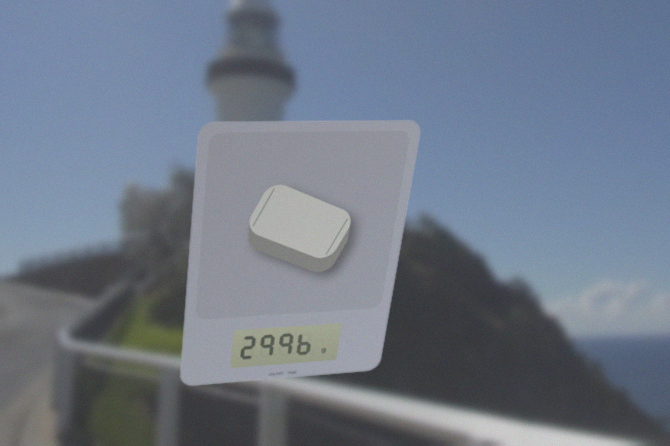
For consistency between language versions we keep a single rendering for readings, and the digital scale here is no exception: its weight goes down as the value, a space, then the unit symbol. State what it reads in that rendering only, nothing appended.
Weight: 2996 g
